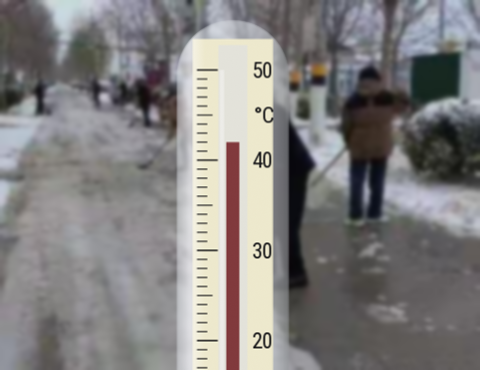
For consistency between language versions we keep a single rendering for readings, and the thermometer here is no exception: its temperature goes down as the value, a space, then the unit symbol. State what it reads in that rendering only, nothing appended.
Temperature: 42 °C
